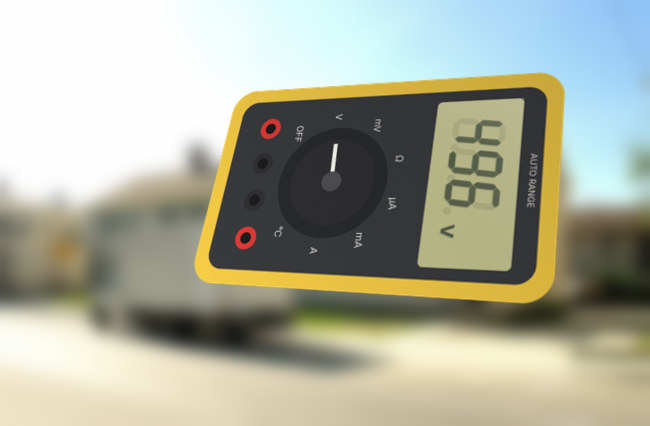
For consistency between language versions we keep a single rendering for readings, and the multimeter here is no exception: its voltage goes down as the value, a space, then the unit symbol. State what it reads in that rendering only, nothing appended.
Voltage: 496 V
